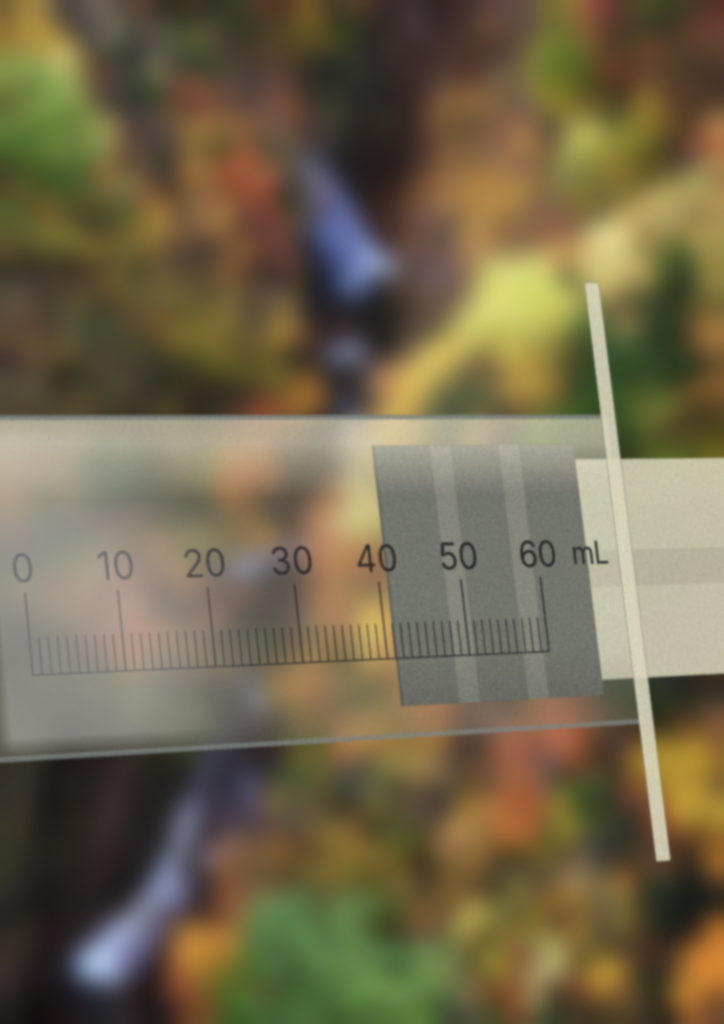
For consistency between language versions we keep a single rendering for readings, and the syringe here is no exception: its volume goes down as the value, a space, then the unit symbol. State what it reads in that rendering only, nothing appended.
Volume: 41 mL
